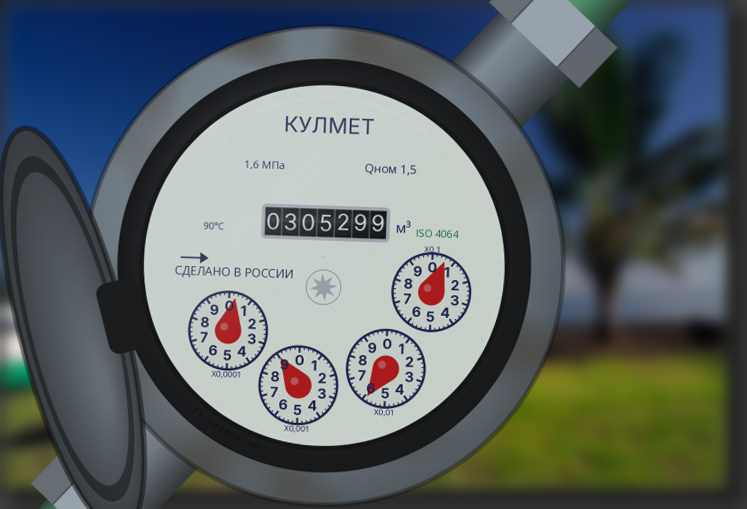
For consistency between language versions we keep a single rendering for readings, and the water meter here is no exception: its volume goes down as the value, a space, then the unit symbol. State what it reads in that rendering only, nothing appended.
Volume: 305299.0590 m³
